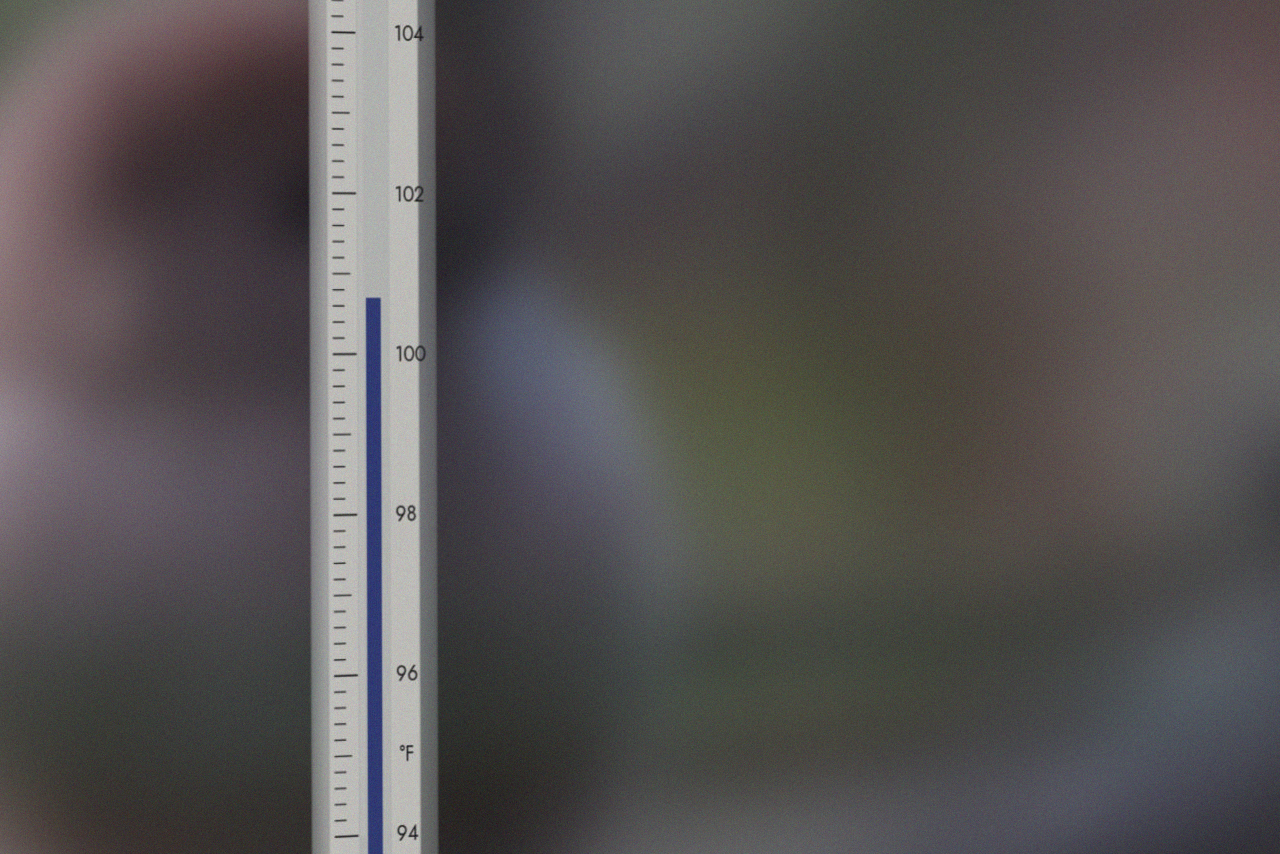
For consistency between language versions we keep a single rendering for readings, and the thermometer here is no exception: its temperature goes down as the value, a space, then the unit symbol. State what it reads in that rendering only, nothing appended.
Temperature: 100.7 °F
